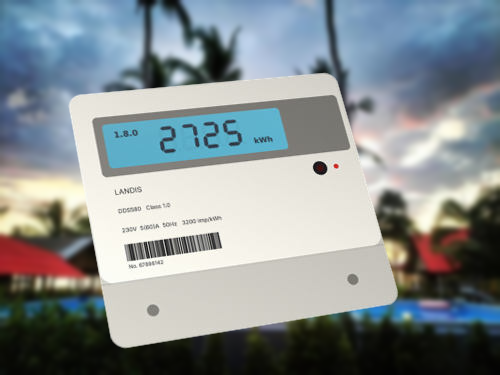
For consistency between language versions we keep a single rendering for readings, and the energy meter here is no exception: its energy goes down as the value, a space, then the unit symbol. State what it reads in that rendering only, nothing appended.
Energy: 2725 kWh
